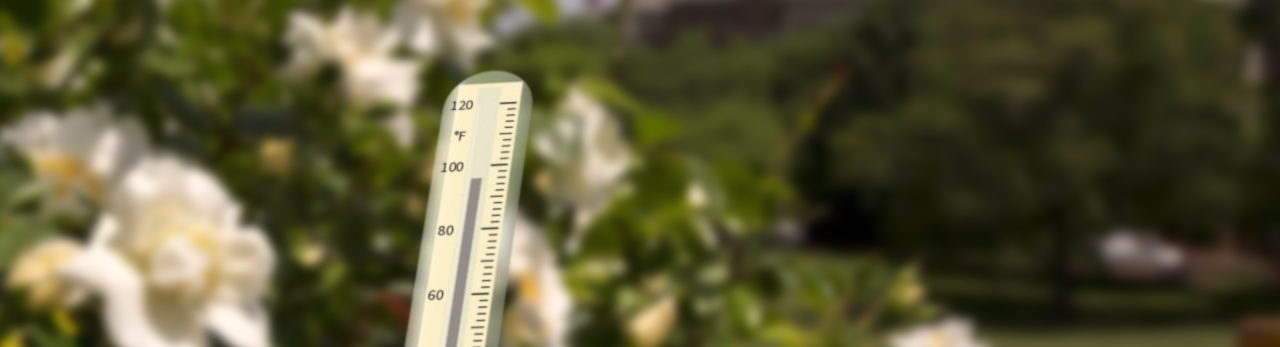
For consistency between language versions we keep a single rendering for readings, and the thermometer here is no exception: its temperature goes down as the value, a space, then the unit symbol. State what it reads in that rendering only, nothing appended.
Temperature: 96 °F
